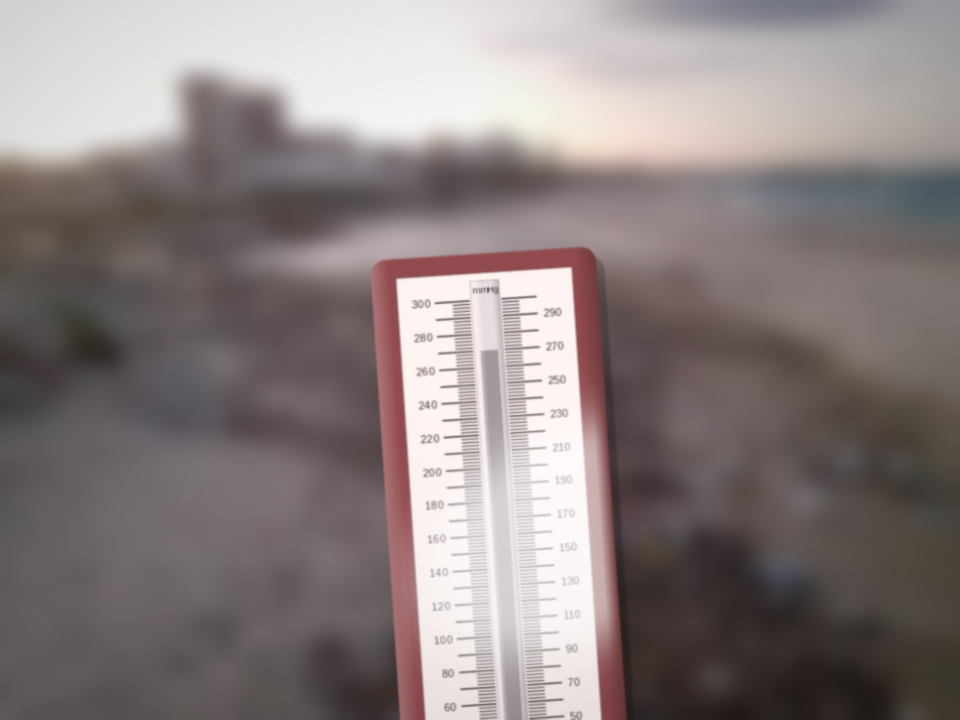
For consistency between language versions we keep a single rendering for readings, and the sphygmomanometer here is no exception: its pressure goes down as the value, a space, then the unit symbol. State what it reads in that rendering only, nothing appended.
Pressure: 270 mmHg
